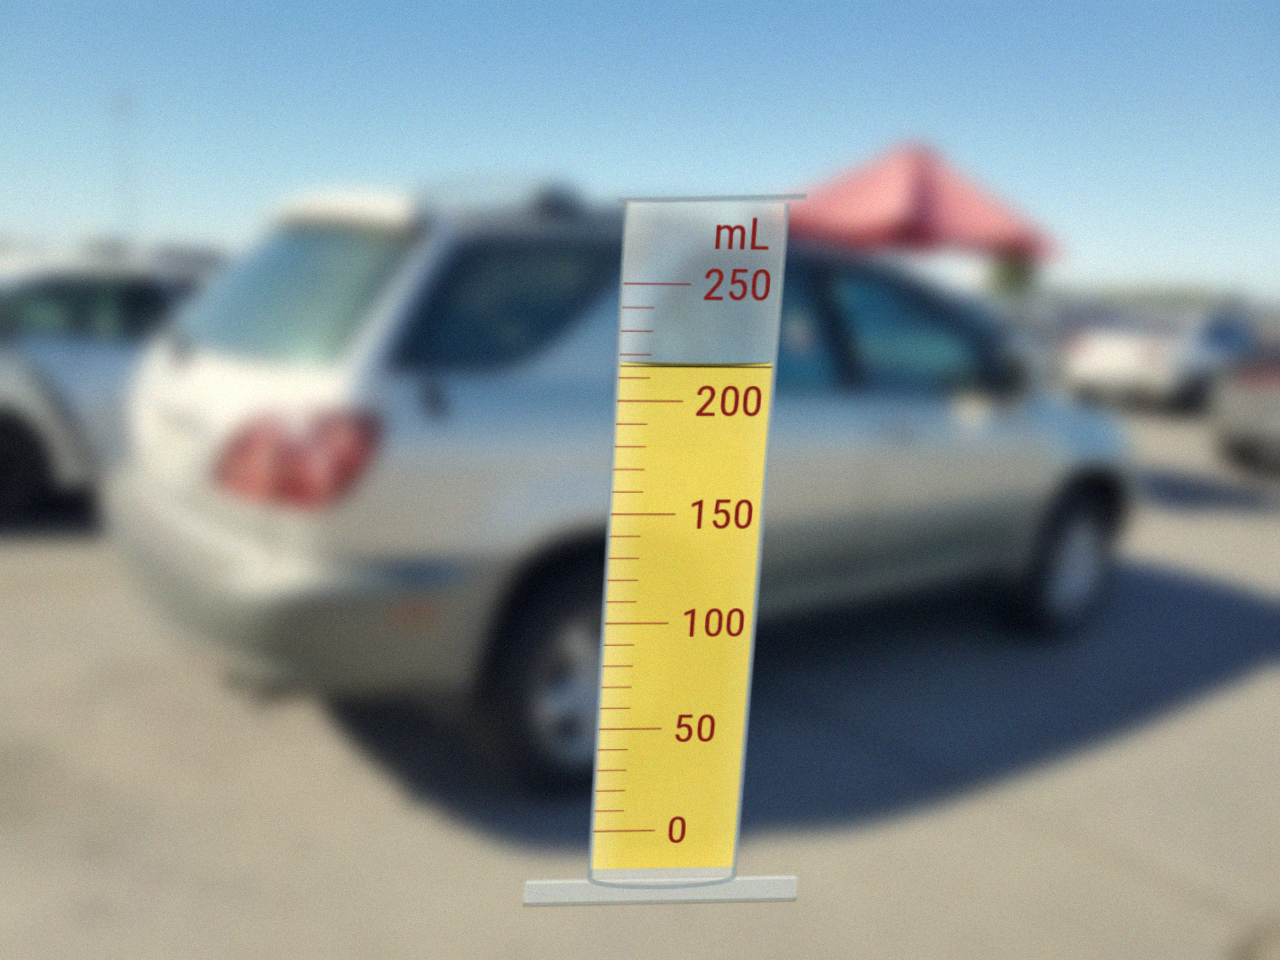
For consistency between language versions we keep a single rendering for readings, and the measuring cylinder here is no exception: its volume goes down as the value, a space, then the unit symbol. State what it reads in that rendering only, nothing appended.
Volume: 215 mL
